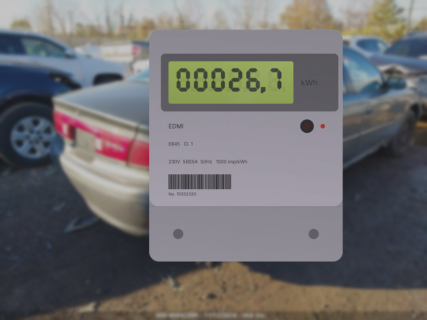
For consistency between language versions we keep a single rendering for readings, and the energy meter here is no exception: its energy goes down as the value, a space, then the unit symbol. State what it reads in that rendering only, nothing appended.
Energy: 26.7 kWh
